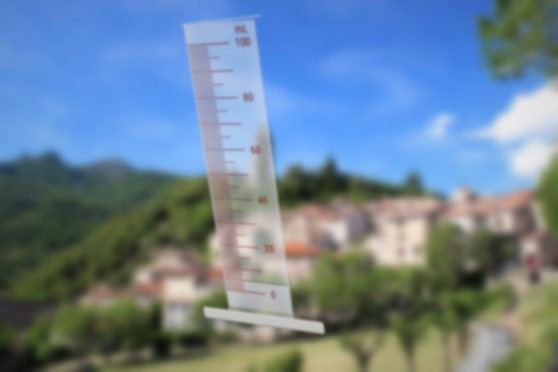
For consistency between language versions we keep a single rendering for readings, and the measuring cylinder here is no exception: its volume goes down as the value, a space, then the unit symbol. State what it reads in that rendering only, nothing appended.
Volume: 5 mL
